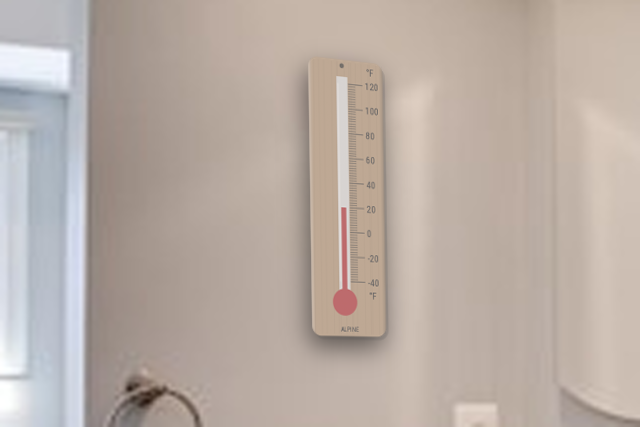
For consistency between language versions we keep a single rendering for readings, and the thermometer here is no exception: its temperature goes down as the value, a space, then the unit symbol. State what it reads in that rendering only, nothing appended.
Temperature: 20 °F
